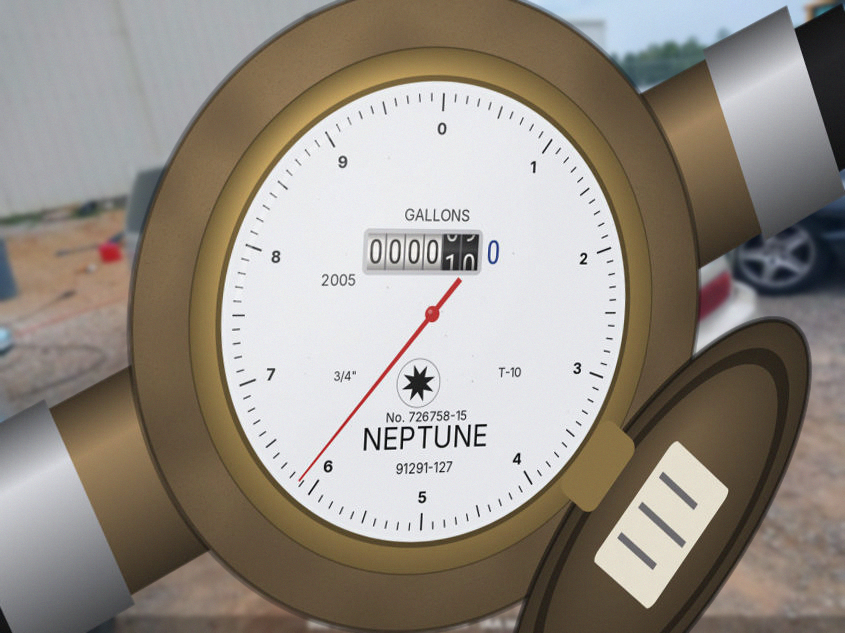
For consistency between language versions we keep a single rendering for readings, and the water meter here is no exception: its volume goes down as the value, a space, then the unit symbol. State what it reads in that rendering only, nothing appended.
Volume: 96.1 gal
